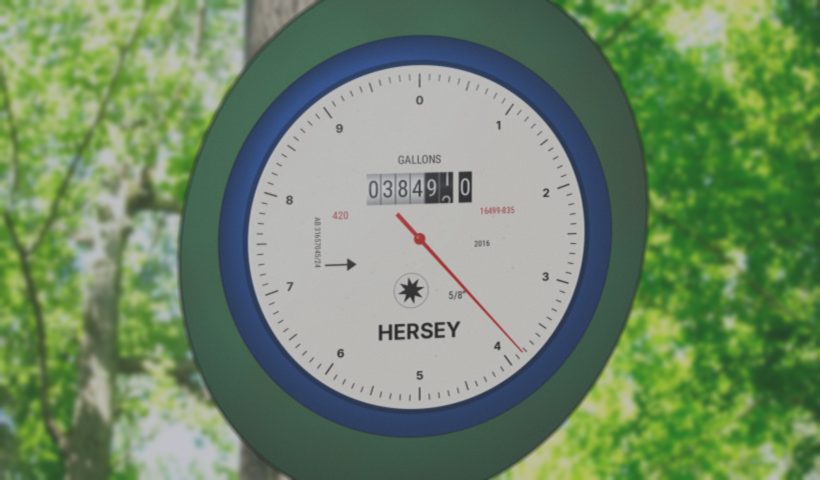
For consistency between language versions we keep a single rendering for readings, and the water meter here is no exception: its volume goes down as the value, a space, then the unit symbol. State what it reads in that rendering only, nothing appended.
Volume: 384913.8 gal
